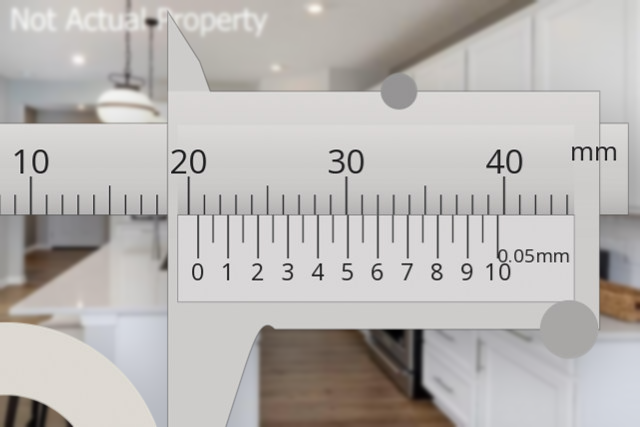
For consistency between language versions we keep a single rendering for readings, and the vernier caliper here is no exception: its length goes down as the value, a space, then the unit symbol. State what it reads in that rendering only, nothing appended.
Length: 20.6 mm
